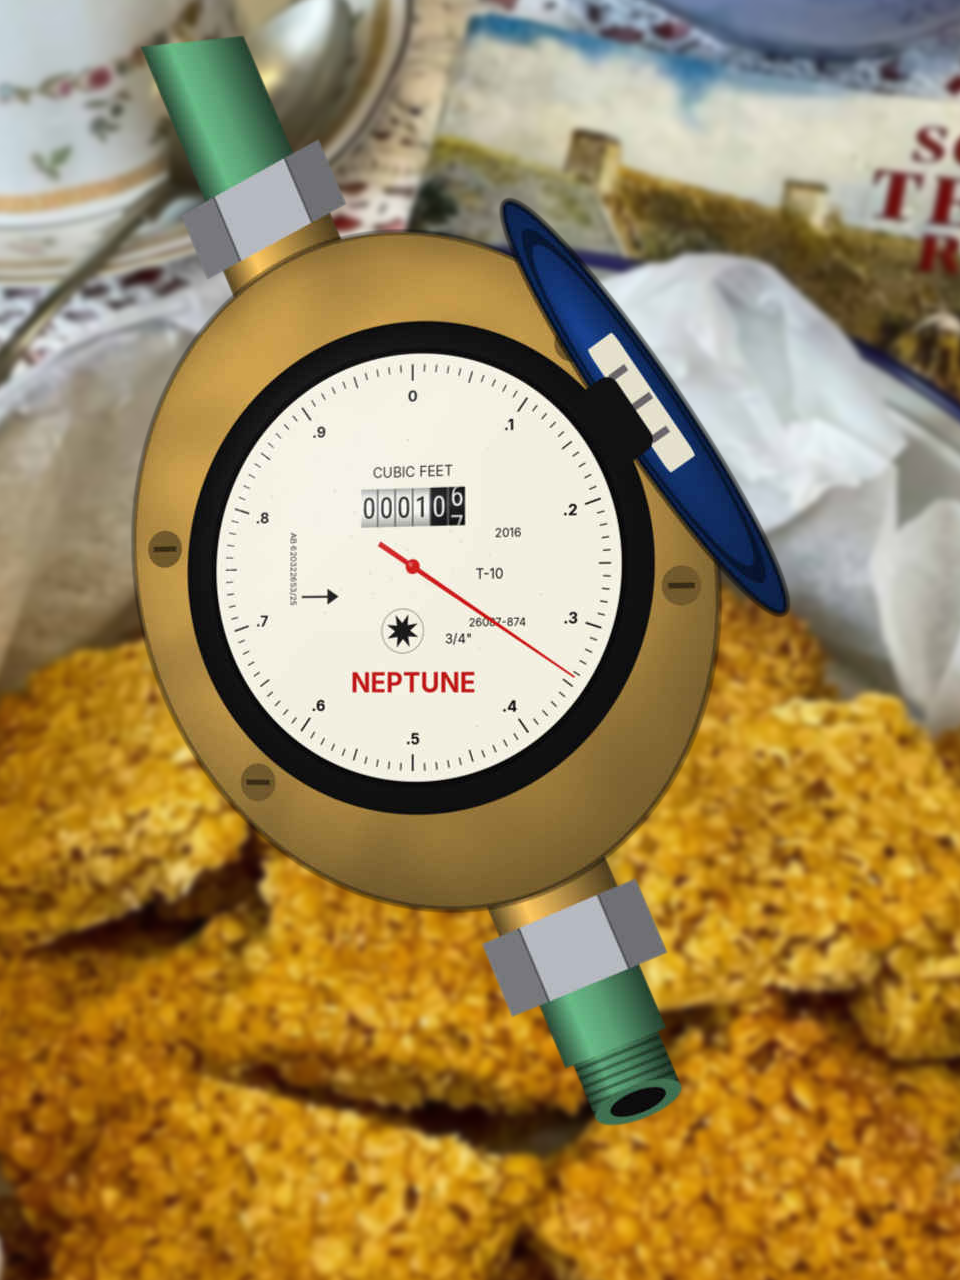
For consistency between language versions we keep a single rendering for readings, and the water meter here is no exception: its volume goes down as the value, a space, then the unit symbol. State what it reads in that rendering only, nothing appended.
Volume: 106.34 ft³
